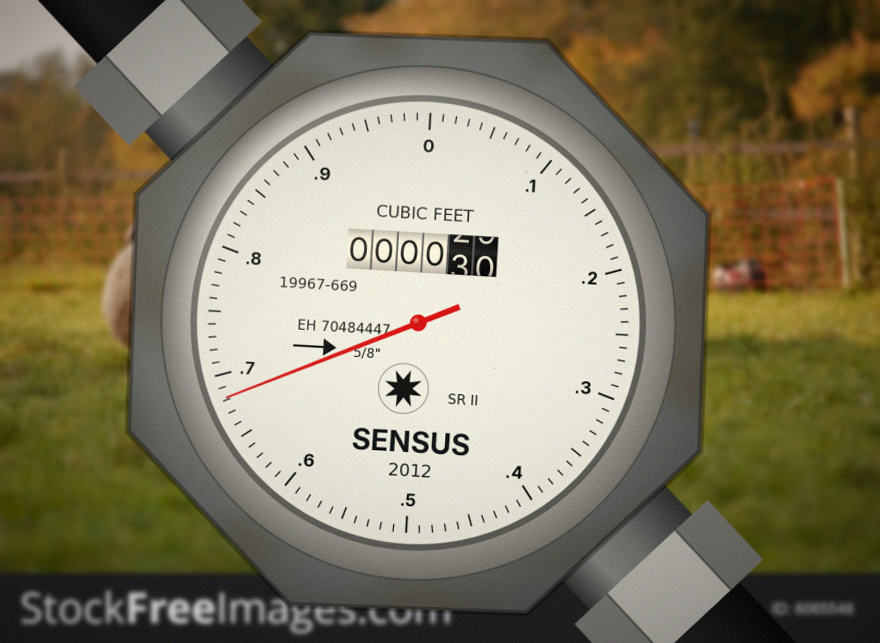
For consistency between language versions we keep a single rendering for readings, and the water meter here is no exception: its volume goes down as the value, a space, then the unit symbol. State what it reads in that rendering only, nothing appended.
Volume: 29.68 ft³
